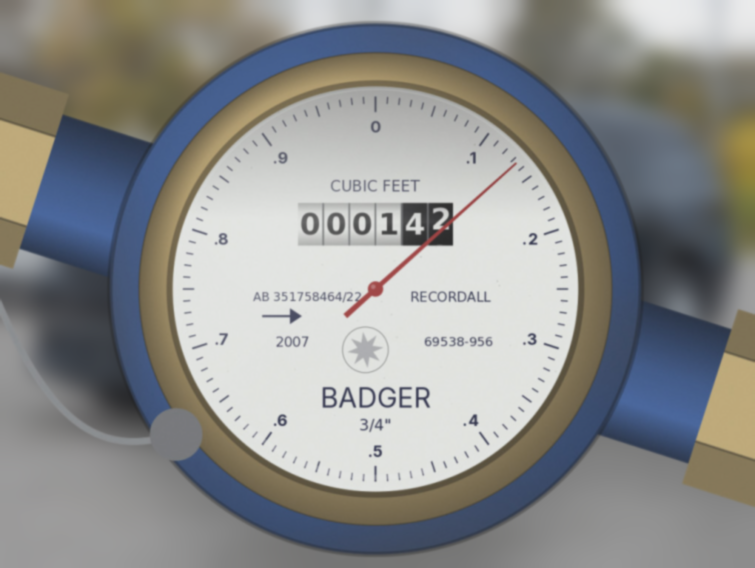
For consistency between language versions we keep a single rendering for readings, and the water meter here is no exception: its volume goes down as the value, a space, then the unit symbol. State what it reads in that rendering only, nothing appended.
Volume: 142.13 ft³
